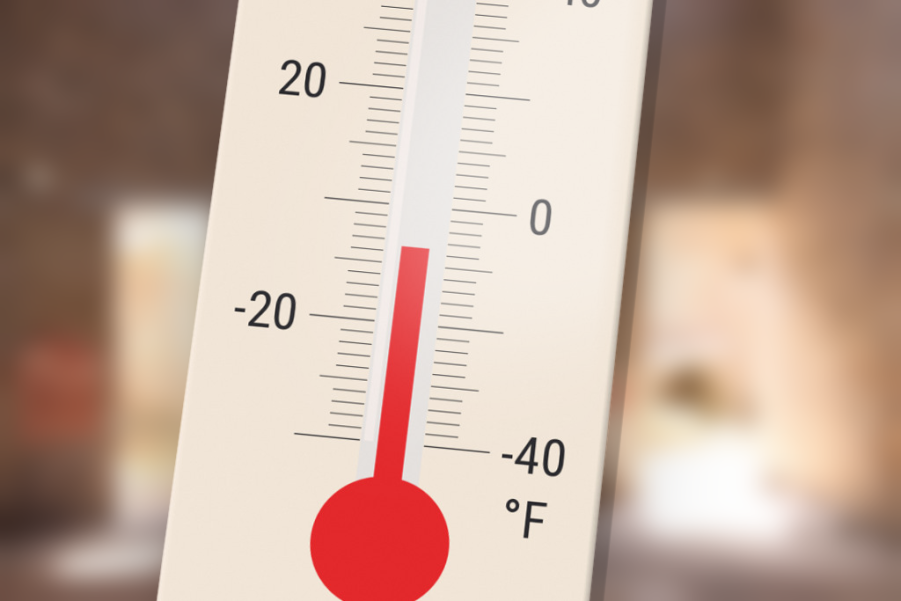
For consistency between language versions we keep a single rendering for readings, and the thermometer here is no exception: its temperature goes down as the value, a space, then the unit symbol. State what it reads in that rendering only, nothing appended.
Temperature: -7 °F
